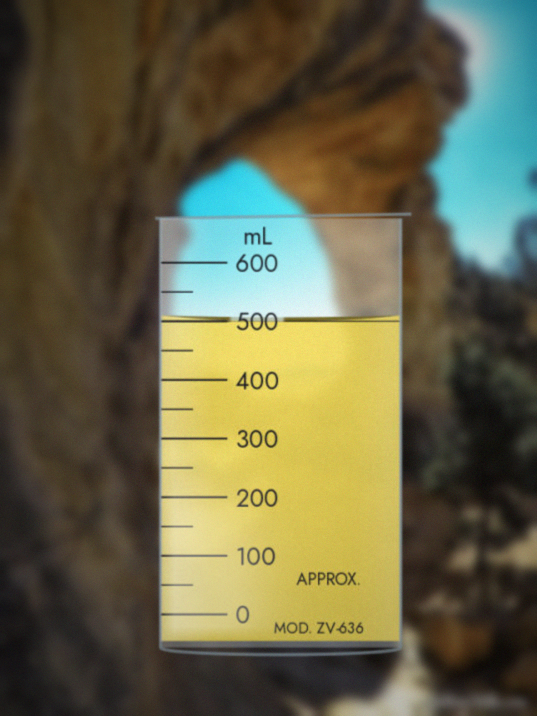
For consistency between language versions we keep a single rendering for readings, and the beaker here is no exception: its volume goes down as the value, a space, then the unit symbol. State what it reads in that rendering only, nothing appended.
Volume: 500 mL
